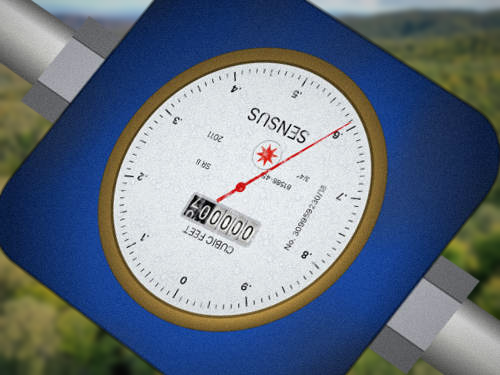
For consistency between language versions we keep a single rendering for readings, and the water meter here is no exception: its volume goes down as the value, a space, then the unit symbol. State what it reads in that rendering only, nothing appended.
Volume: 6.59 ft³
